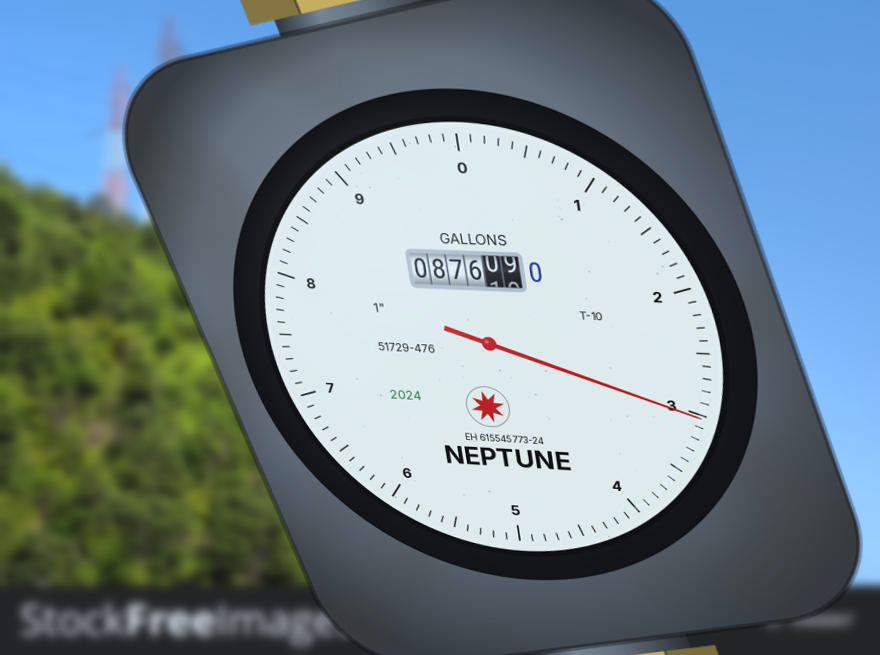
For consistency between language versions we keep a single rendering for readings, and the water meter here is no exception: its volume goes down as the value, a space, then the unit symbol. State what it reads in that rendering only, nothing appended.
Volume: 876093.0 gal
